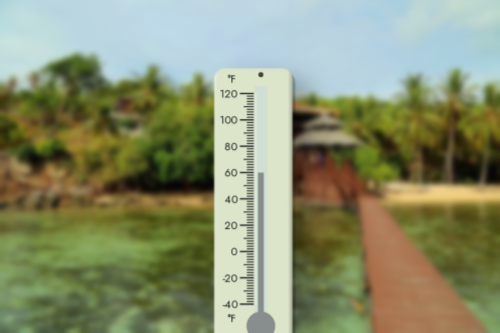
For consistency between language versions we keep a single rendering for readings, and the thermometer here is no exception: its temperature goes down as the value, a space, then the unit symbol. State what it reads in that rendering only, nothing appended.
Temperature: 60 °F
